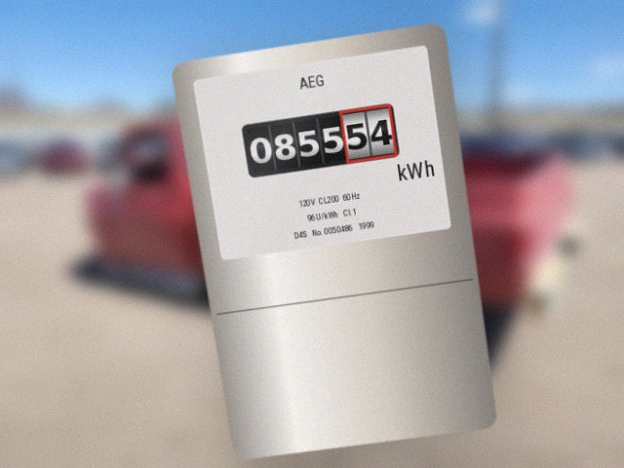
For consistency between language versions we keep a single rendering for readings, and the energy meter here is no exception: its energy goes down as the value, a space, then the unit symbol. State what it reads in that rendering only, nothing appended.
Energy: 855.54 kWh
